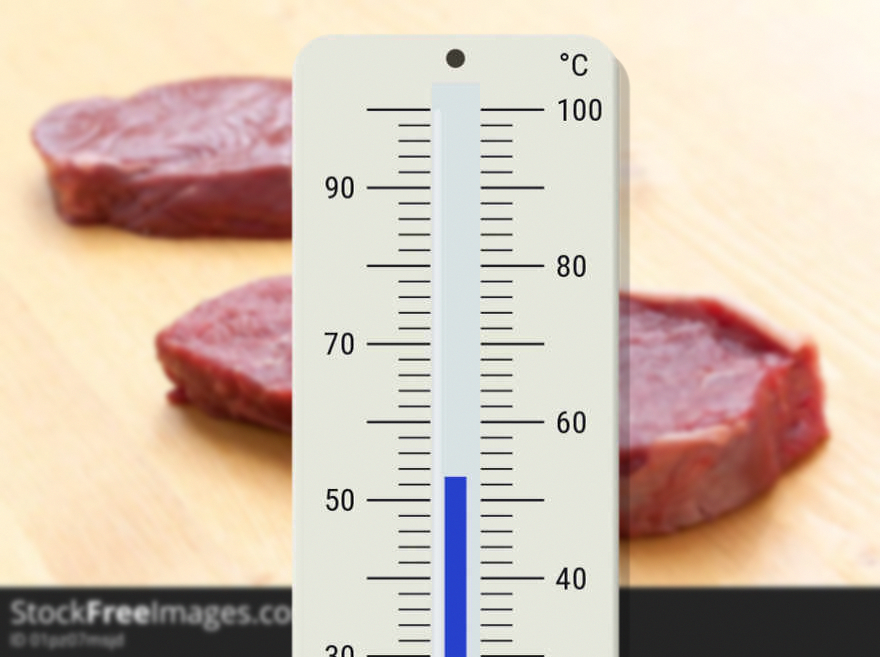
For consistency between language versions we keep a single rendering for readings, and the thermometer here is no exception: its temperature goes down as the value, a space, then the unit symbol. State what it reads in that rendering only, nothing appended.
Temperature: 53 °C
